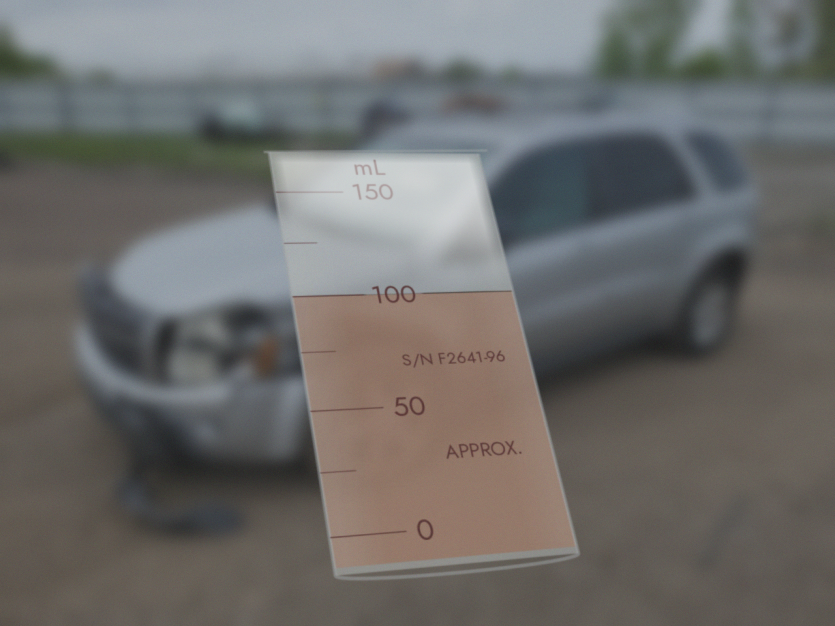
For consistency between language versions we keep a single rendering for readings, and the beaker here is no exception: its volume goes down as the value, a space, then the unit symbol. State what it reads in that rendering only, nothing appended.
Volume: 100 mL
